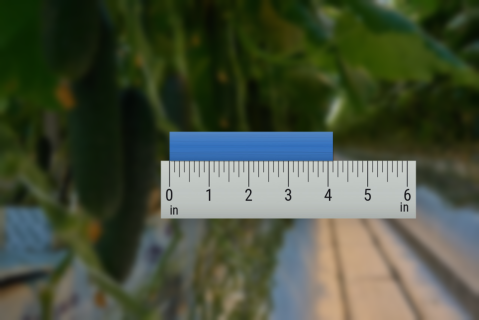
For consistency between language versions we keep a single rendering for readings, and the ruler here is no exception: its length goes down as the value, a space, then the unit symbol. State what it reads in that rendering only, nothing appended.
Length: 4.125 in
